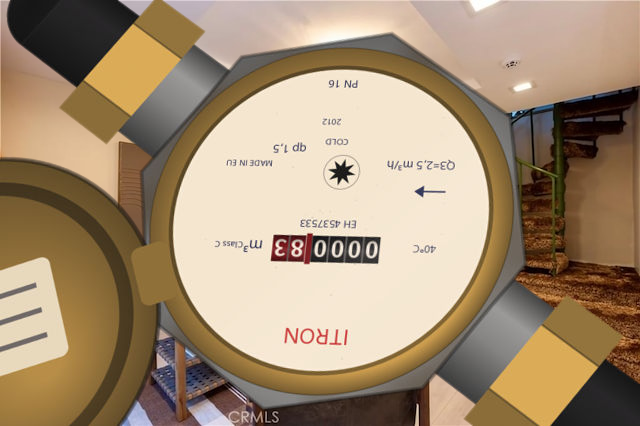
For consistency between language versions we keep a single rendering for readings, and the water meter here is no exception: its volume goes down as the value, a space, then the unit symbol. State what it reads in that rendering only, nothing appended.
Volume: 0.83 m³
